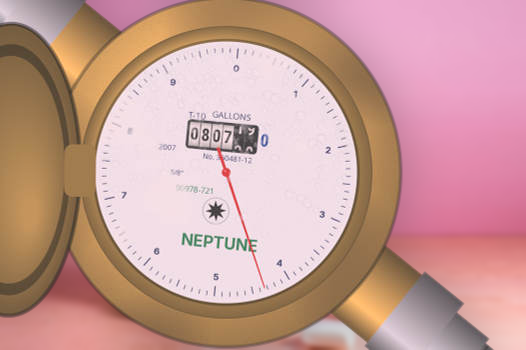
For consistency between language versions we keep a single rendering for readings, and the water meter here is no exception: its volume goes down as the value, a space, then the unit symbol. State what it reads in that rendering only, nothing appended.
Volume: 807194.3 gal
